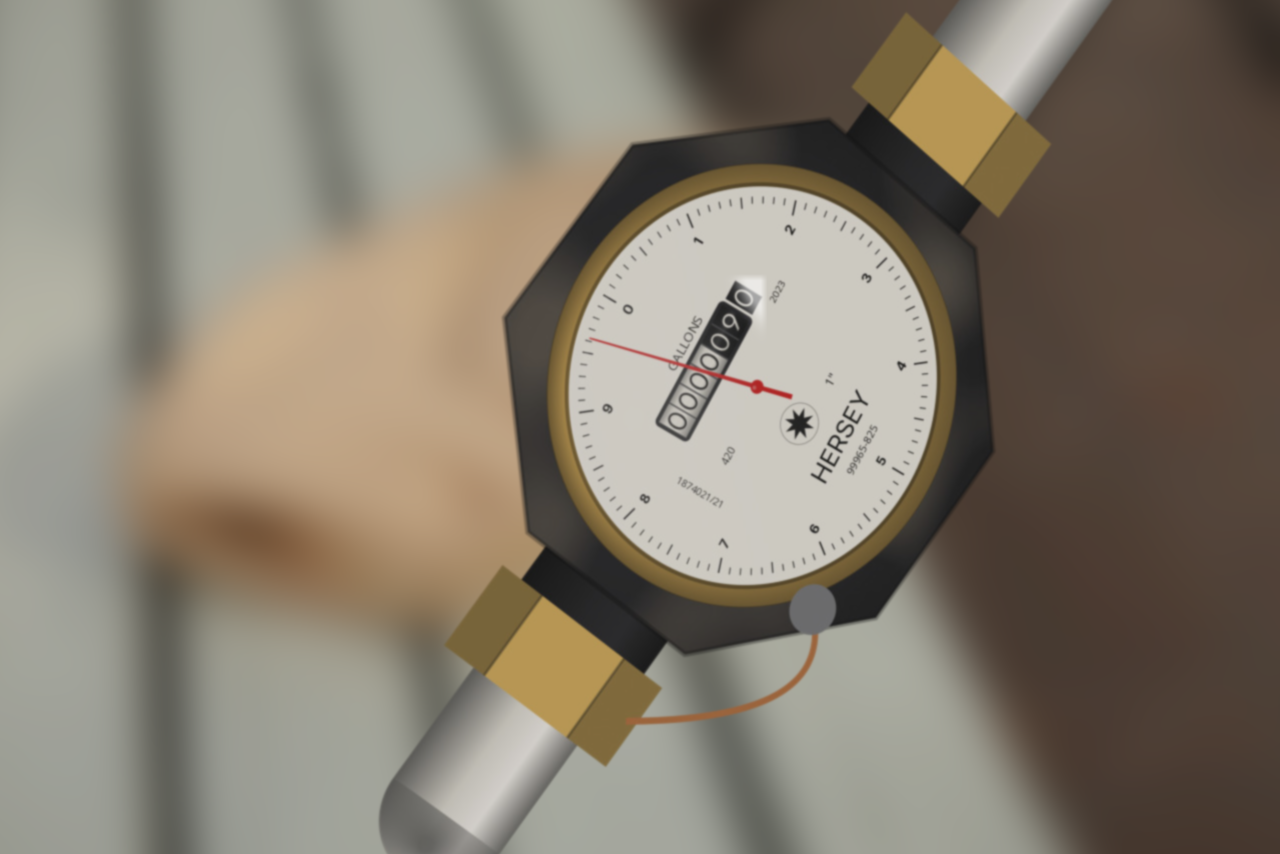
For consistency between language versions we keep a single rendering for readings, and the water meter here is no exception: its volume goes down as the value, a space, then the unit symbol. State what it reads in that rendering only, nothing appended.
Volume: 89.6 gal
